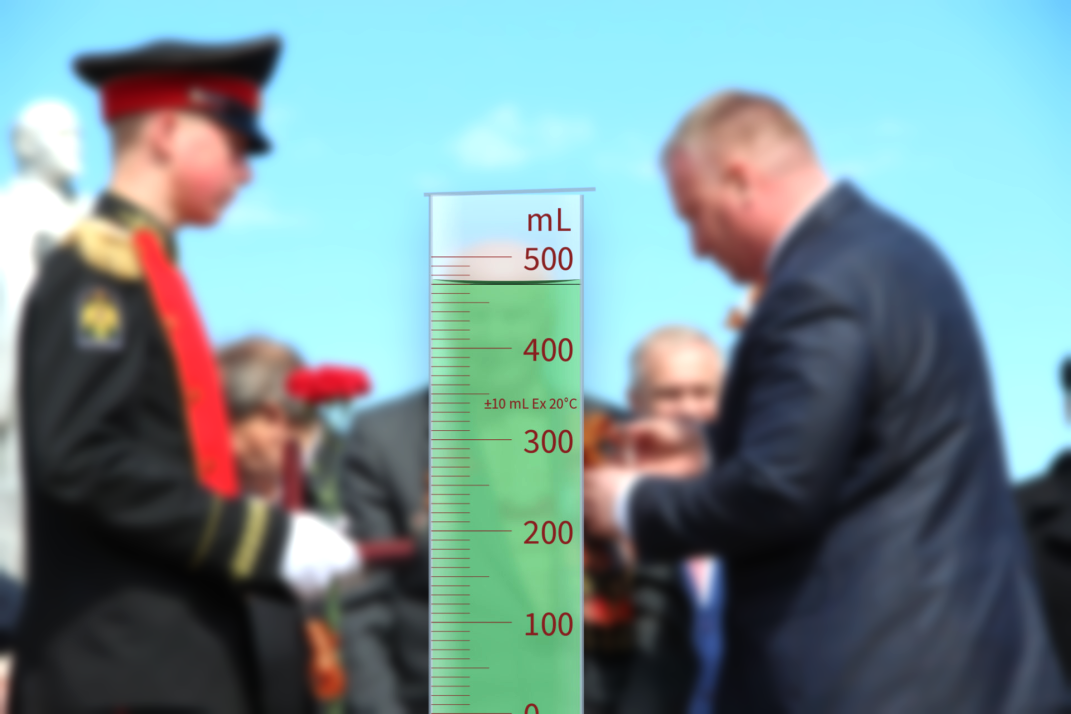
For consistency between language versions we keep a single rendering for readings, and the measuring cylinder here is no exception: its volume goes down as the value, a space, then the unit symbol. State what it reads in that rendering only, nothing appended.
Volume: 470 mL
